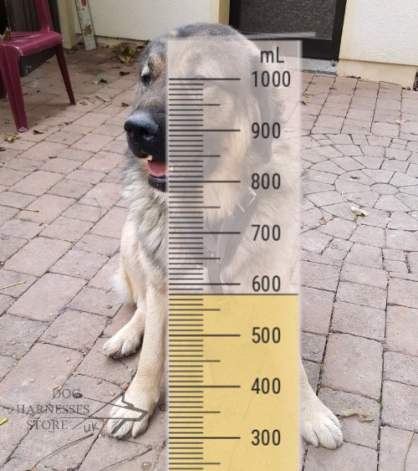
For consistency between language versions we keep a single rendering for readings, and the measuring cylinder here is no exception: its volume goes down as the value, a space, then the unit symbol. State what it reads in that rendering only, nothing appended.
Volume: 580 mL
